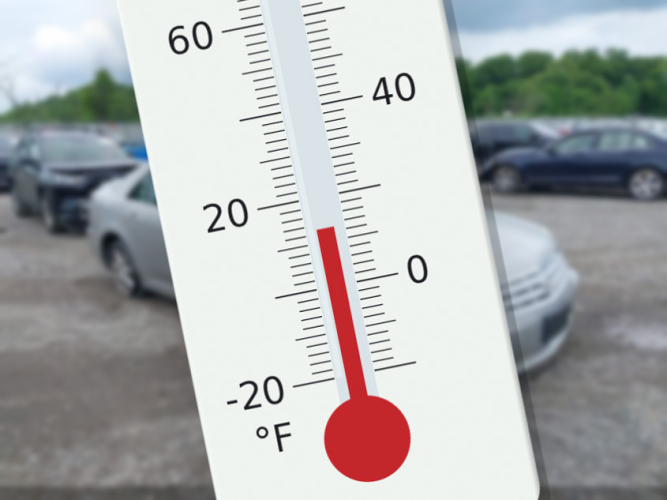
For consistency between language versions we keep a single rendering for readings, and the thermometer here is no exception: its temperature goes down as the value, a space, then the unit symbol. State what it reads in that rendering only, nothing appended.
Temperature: 13 °F
